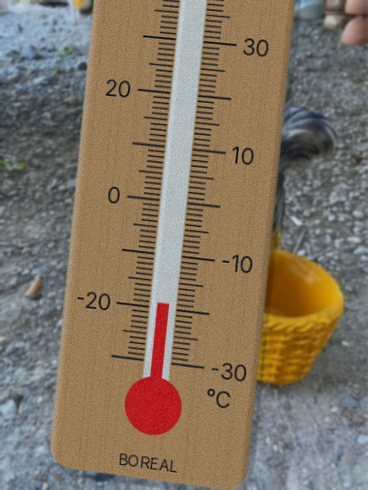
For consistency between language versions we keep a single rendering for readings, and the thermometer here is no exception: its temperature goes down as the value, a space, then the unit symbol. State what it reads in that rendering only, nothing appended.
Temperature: -19 °C
